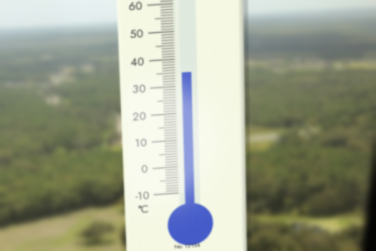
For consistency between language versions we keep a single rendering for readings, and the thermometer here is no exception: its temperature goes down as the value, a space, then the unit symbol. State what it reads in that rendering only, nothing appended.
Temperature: 35 °C
